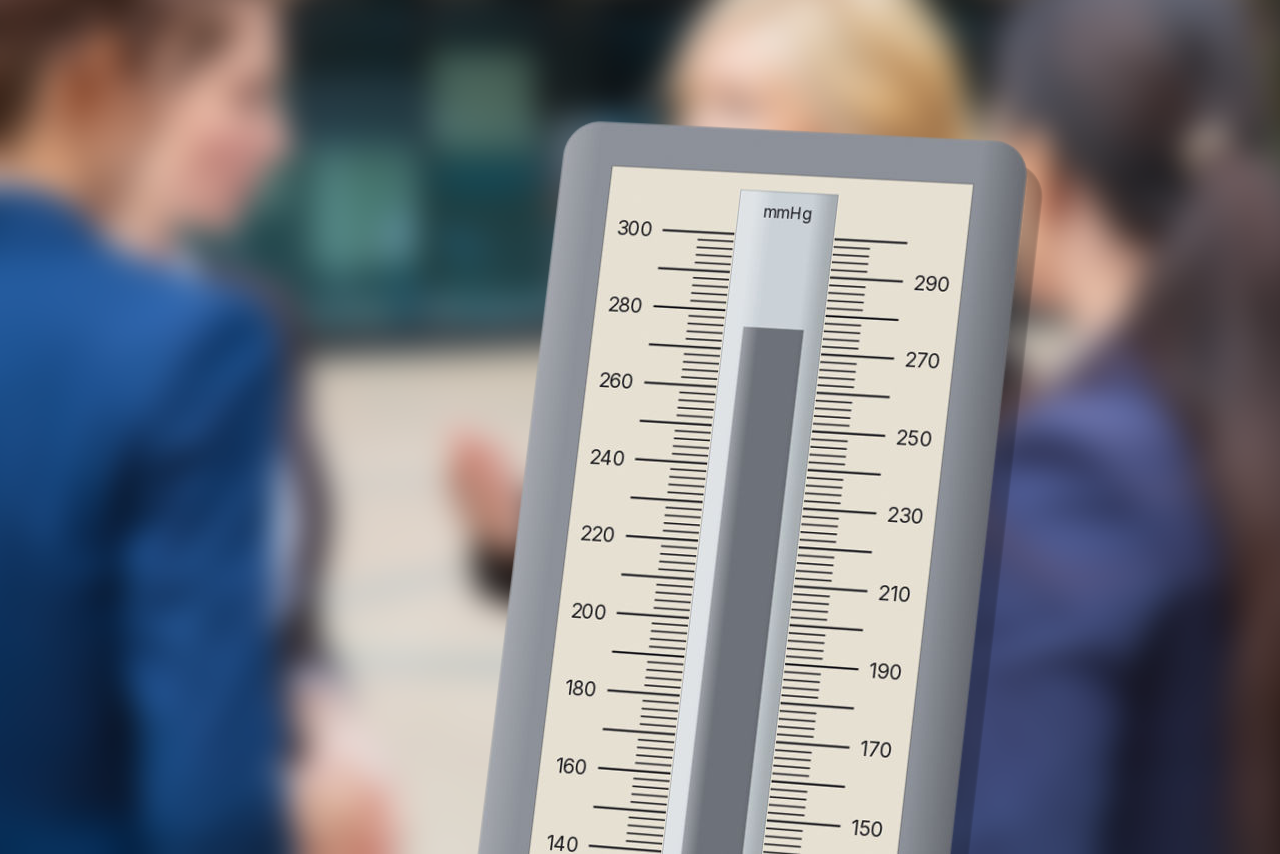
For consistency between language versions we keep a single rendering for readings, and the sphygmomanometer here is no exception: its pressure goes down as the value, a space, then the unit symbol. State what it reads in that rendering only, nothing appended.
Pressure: 276 mmHg
